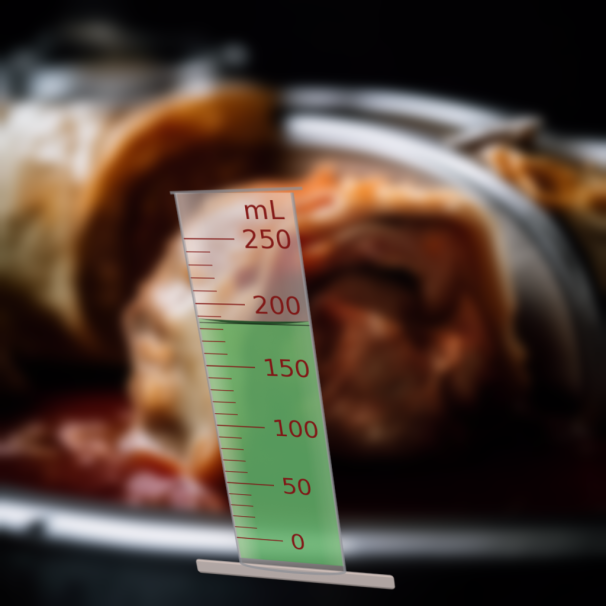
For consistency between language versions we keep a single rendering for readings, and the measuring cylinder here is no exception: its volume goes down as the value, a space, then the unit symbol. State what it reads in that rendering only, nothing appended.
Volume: 185 mL
